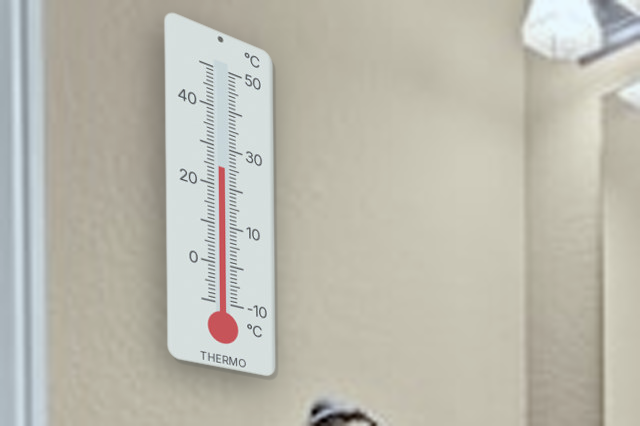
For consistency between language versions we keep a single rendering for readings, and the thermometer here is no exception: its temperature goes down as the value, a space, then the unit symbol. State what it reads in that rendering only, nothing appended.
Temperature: 25 °C
